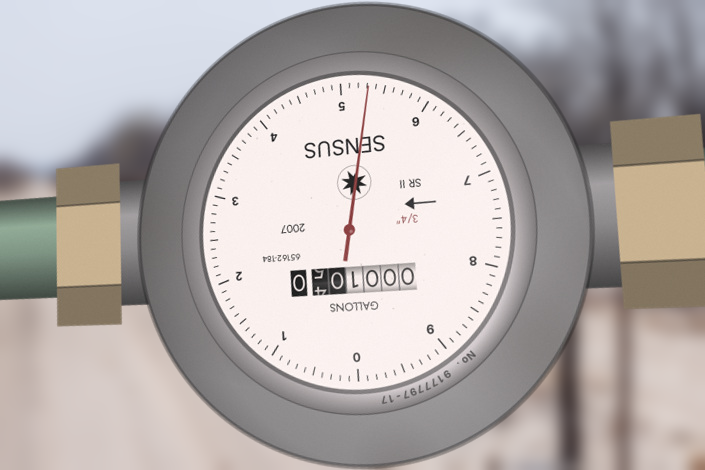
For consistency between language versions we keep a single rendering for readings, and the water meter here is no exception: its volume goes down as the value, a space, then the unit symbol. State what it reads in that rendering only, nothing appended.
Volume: 1045.3 gal
